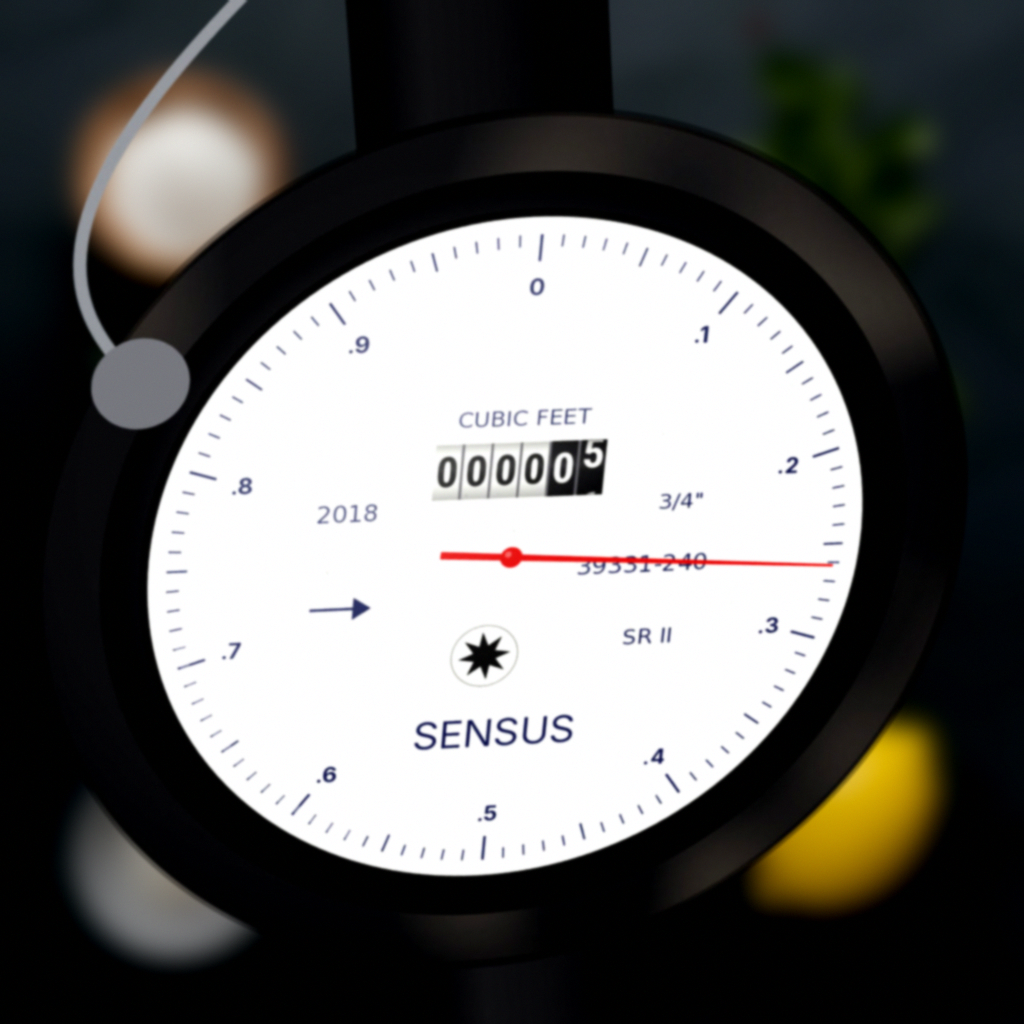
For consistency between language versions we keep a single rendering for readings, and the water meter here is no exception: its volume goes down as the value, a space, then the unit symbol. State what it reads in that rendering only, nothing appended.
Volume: 5.26 ft³
